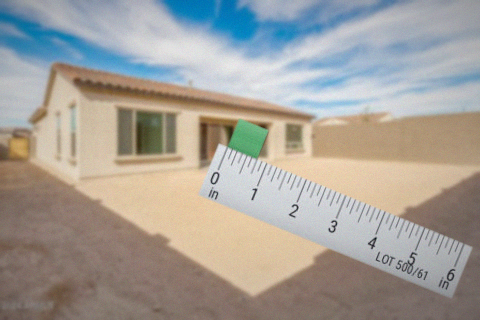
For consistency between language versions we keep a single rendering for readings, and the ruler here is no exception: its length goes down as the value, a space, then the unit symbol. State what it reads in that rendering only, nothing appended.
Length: 0.75 in
